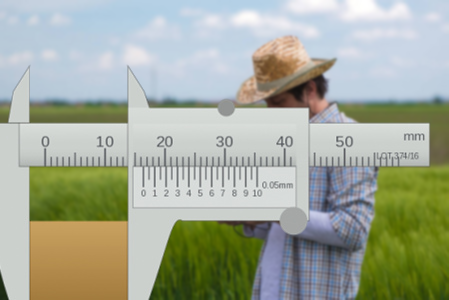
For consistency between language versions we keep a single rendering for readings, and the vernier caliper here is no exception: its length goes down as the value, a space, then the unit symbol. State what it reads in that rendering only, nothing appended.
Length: 16.4 mm
